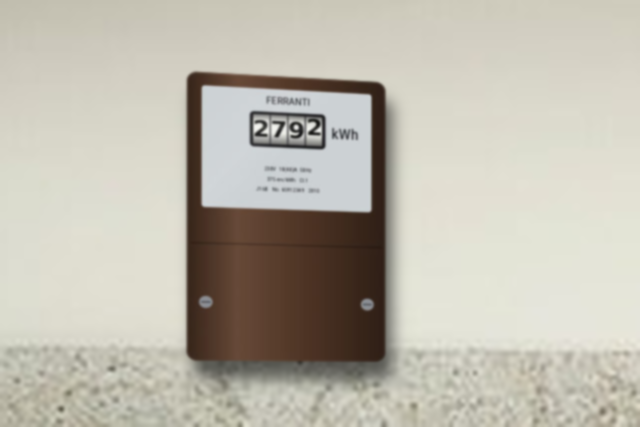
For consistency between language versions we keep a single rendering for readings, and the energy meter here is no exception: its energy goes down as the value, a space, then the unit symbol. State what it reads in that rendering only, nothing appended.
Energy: 2792 kWh
